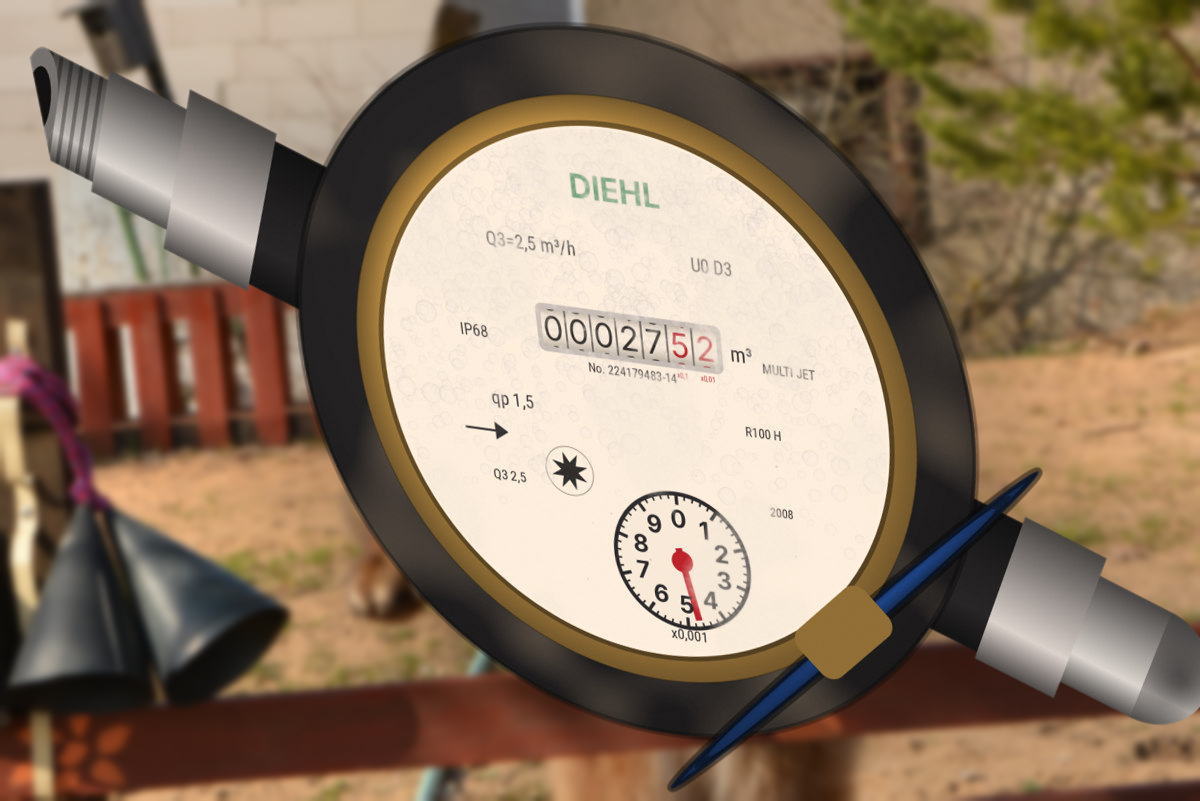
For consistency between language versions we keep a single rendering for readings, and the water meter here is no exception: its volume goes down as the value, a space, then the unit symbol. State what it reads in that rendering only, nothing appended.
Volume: 27.524 m³
